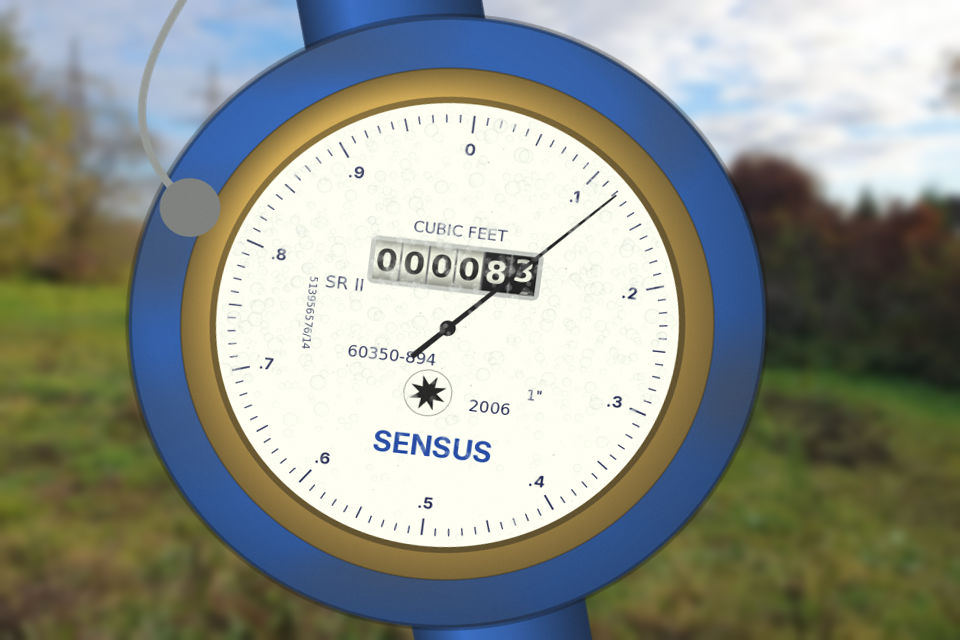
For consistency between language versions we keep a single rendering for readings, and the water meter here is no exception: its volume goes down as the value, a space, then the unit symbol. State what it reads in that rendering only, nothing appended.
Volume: 83.12 ft³
